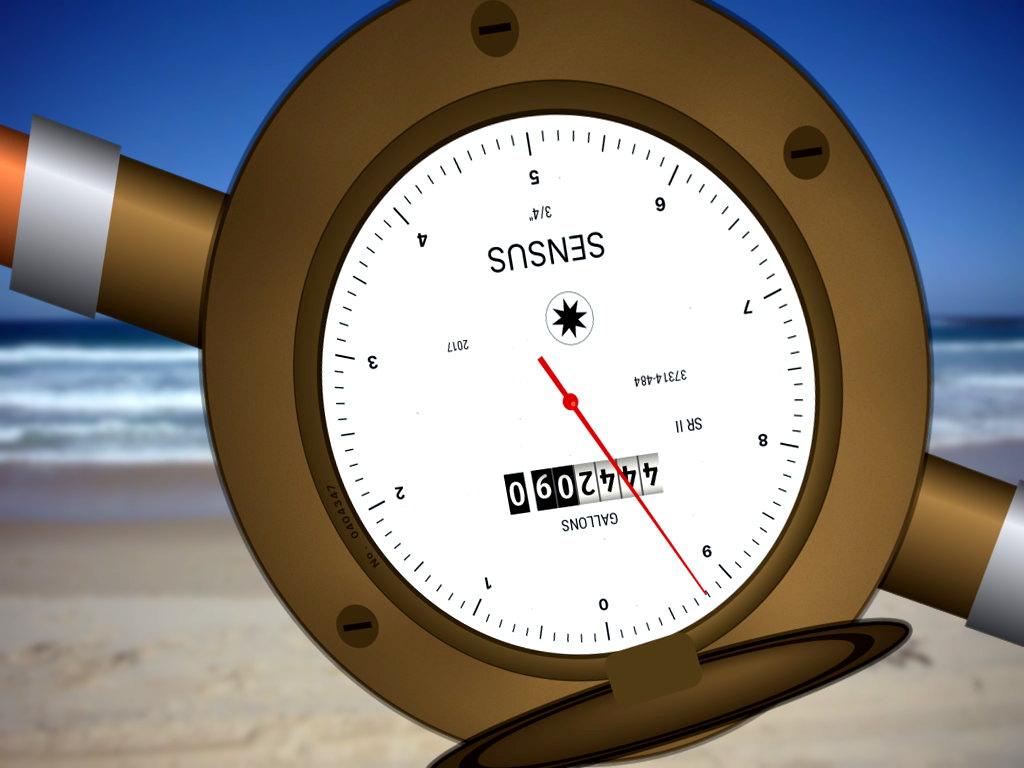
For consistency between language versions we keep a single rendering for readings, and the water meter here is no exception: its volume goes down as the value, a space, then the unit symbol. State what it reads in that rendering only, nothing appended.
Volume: 4442089.2 gal
